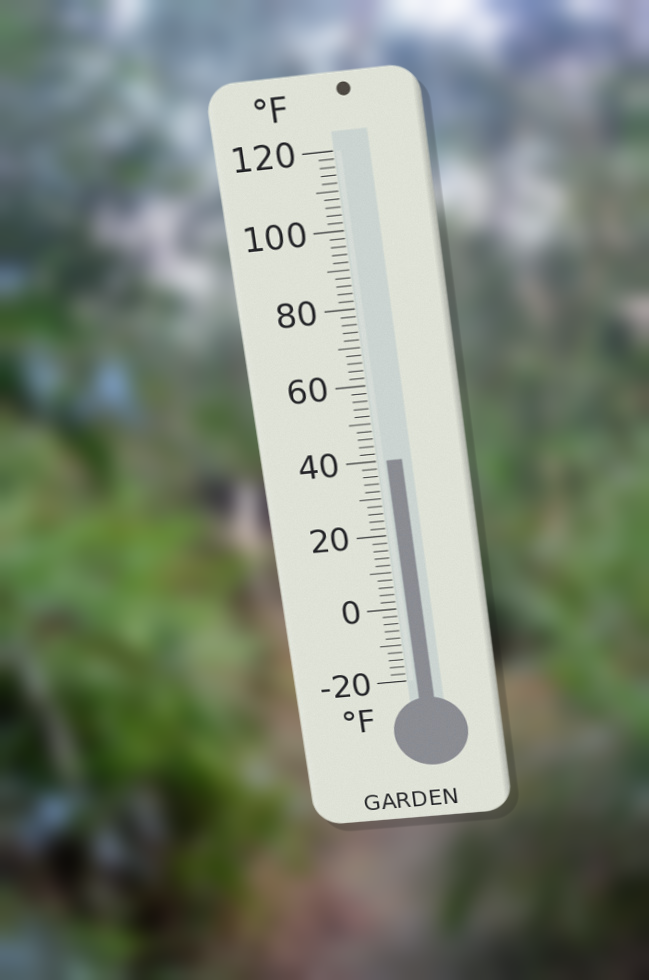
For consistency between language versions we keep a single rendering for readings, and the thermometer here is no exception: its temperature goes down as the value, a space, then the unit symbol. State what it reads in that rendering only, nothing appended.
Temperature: 40 °F
